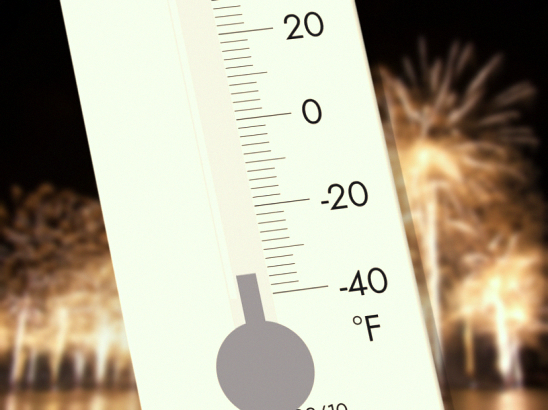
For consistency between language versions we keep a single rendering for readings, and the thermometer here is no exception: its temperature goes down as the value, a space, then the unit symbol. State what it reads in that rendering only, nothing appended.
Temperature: -35 °F
